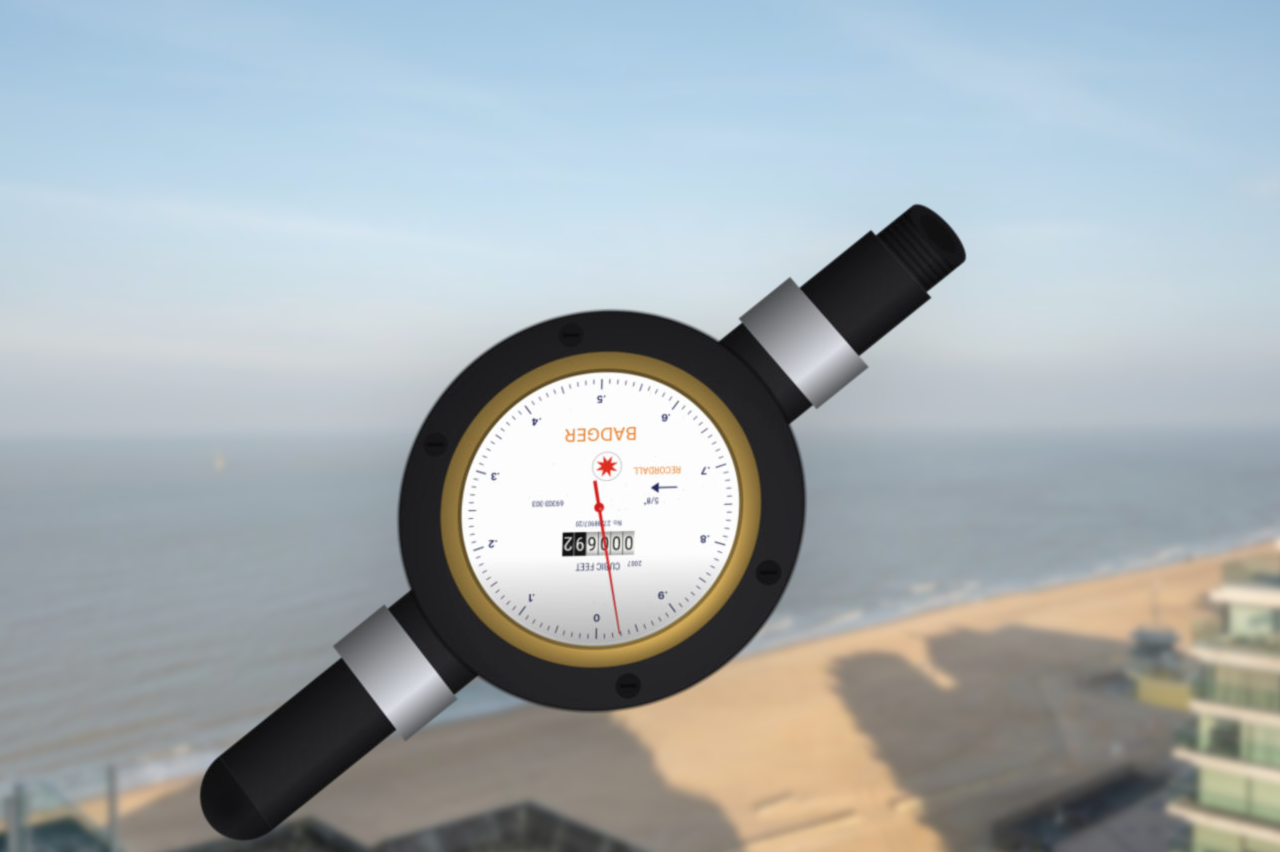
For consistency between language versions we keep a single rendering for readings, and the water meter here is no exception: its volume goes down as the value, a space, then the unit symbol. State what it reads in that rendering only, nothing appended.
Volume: 691.97 ft³
